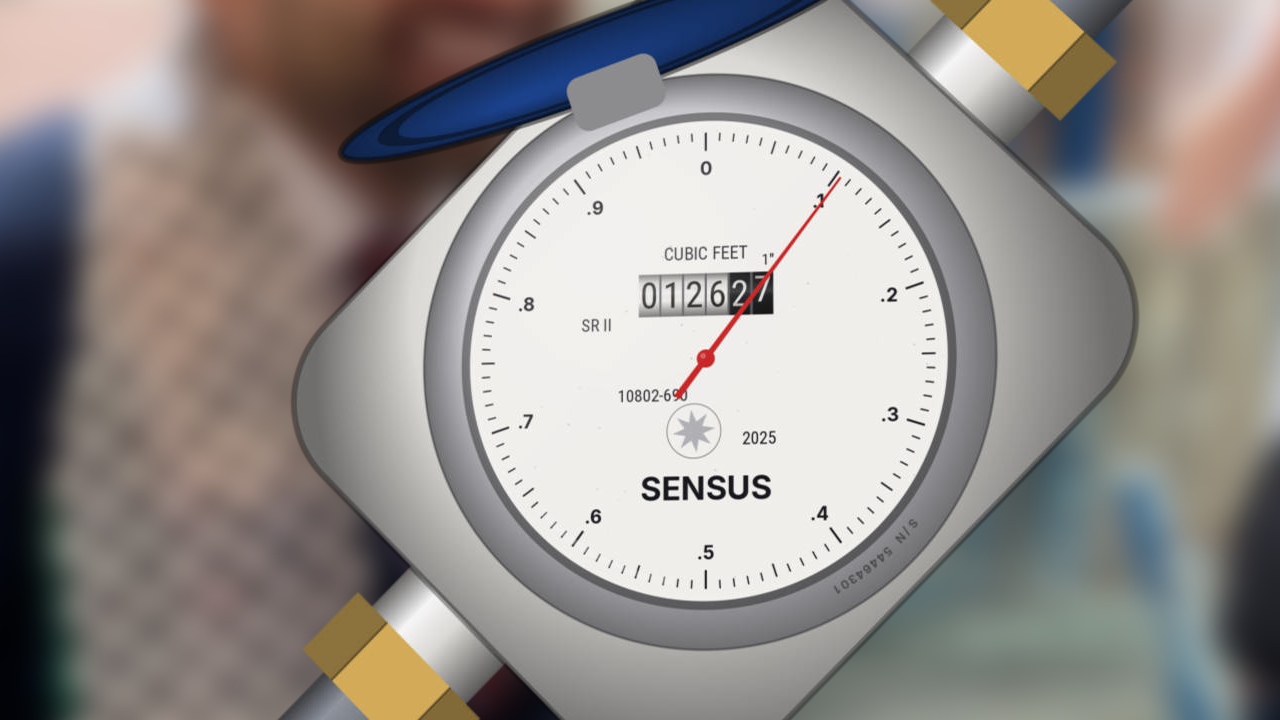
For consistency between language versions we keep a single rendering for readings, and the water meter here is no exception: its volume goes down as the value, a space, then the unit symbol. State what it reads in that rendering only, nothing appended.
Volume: 12627.10 ft³
